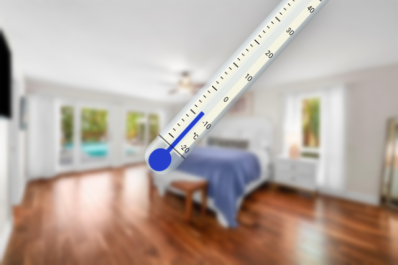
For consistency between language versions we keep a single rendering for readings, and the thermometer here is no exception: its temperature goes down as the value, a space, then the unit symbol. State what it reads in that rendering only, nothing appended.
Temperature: -8 °C
